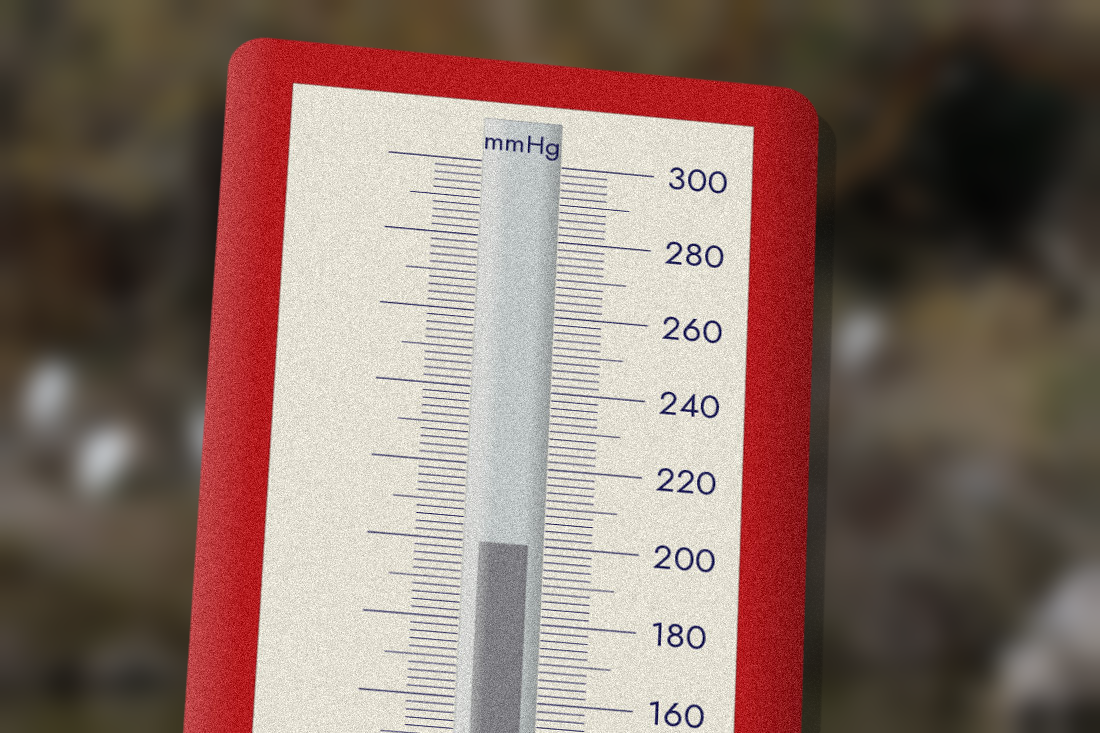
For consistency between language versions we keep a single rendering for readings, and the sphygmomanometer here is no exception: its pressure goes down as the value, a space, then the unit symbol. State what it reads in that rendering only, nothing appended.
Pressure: 200 mmHg
